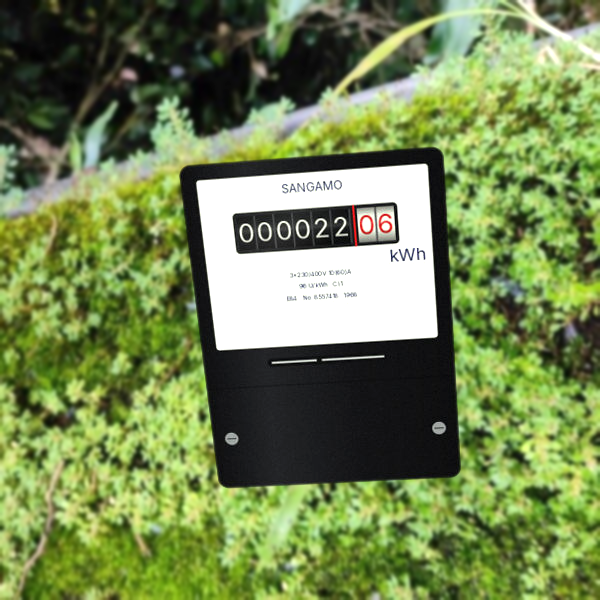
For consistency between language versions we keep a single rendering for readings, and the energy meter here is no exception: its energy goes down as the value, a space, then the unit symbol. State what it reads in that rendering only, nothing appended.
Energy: 22.06 kWh
